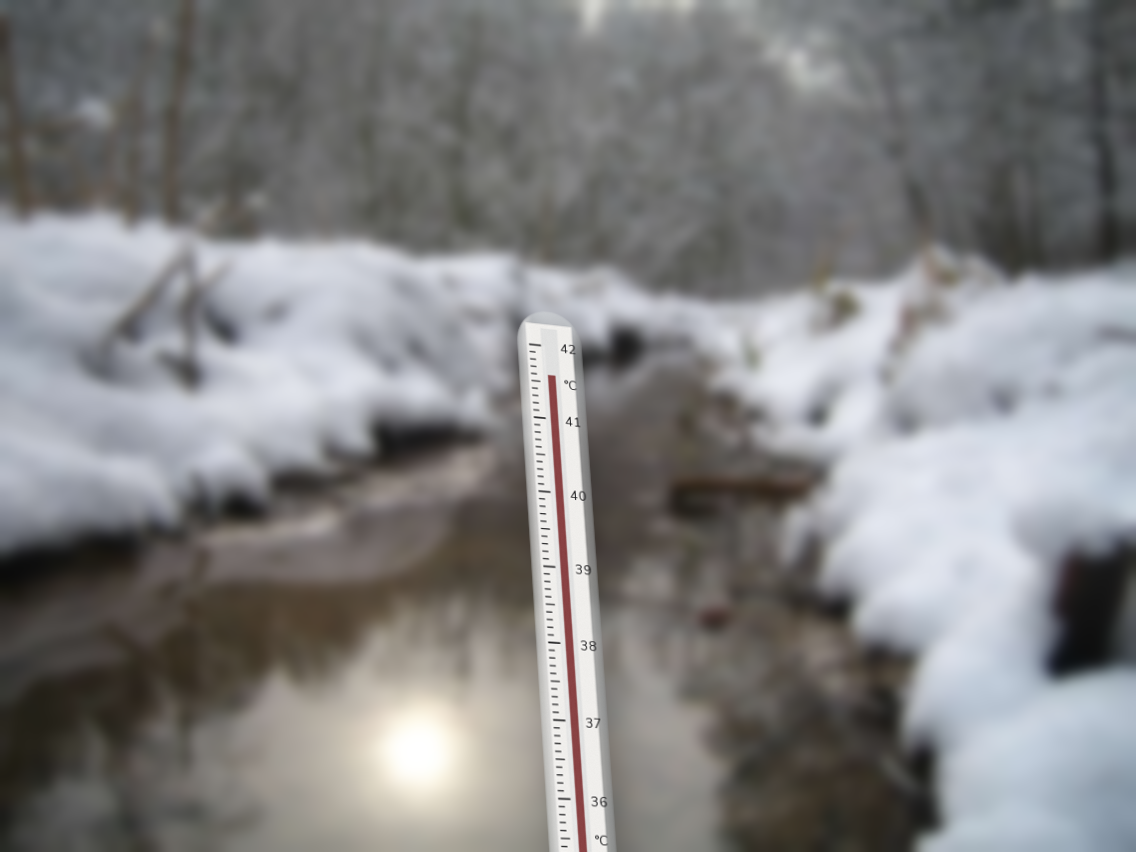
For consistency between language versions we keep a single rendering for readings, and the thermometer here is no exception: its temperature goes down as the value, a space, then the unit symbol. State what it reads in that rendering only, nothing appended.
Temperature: 41.6 °C
